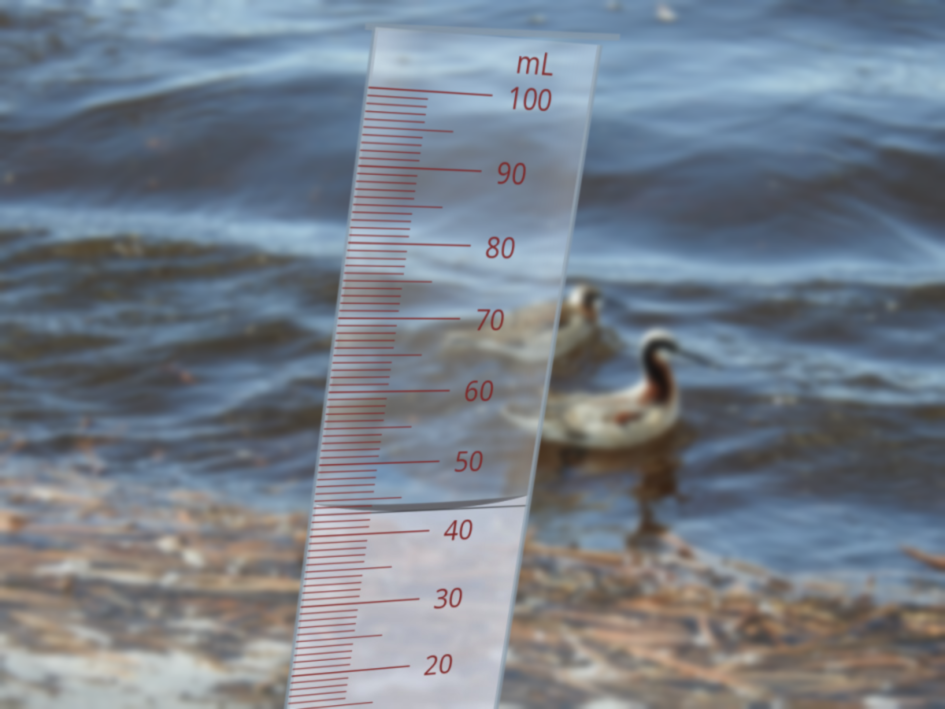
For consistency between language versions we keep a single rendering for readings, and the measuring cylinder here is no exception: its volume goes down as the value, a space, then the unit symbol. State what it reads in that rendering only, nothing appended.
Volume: 43 mL
